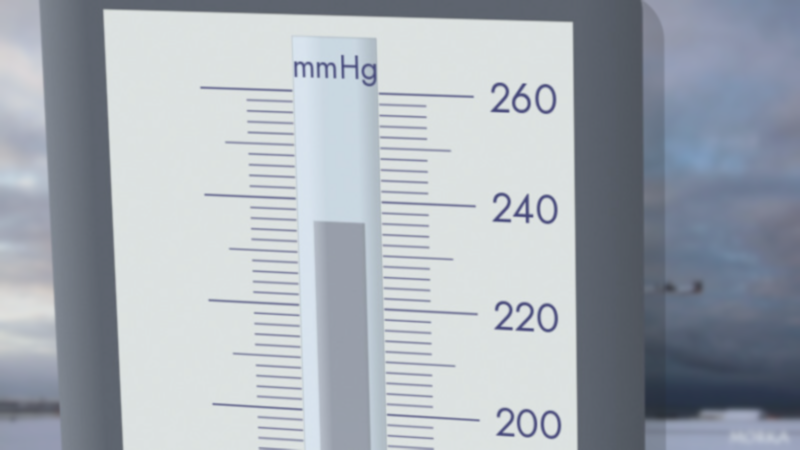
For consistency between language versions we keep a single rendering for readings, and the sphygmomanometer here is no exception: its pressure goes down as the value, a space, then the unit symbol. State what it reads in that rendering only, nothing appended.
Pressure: 236 mmHg
